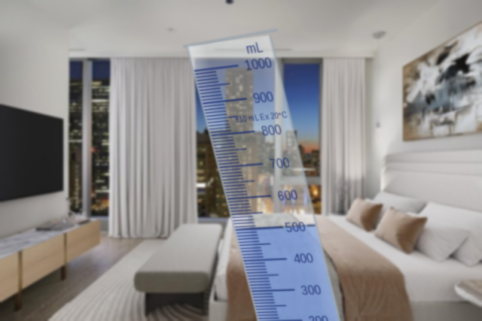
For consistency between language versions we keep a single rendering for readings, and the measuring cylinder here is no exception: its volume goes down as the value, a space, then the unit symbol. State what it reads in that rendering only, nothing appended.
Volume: 500 mL
